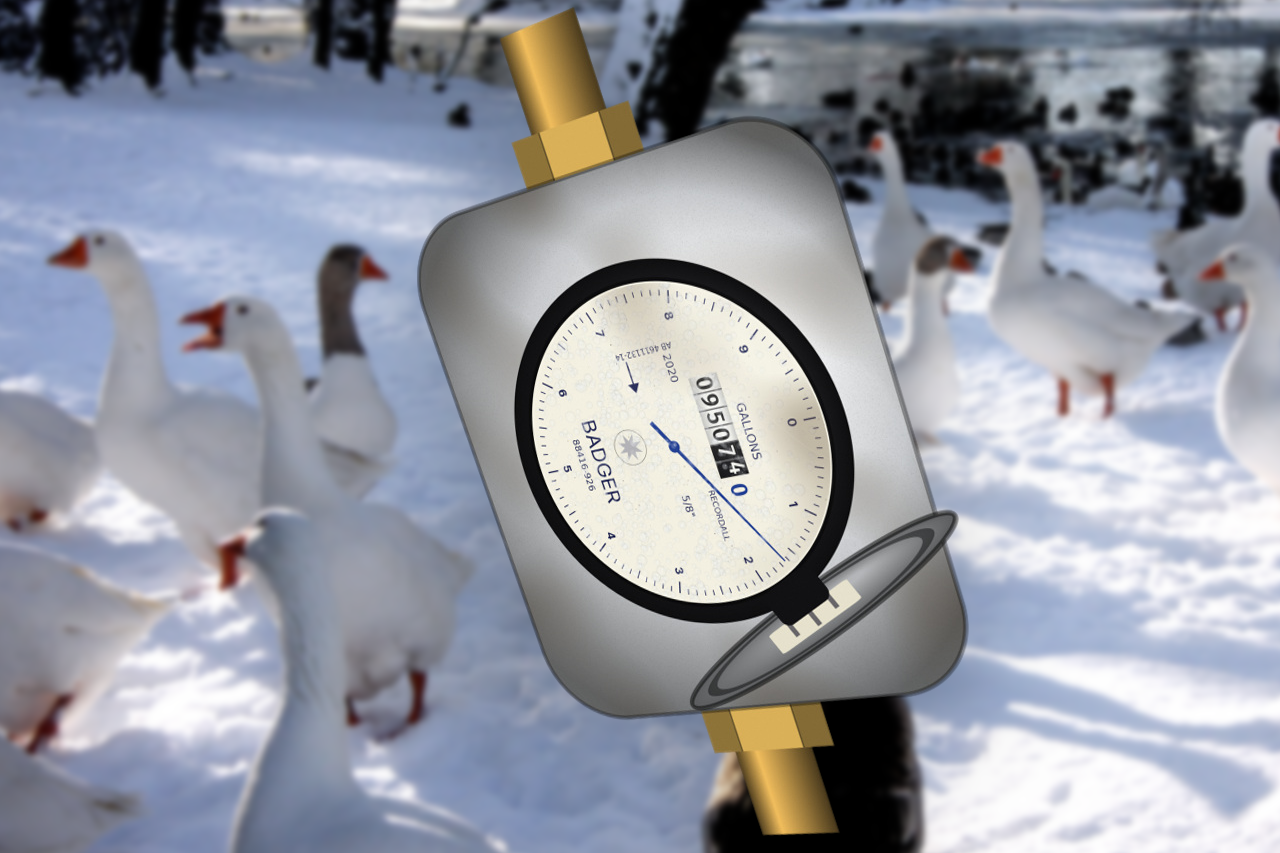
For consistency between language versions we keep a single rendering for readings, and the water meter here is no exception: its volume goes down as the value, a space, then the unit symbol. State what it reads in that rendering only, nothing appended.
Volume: 950741.6 gal
